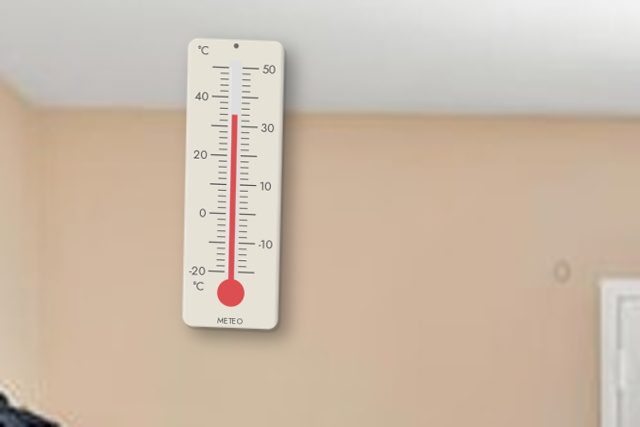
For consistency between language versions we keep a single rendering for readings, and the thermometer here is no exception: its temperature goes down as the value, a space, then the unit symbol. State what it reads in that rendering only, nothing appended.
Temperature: 34 °C
